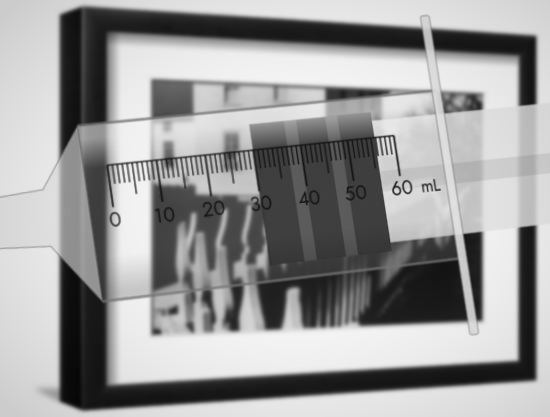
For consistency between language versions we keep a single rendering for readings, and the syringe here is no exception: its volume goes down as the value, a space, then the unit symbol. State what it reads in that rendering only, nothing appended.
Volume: 30 mL
